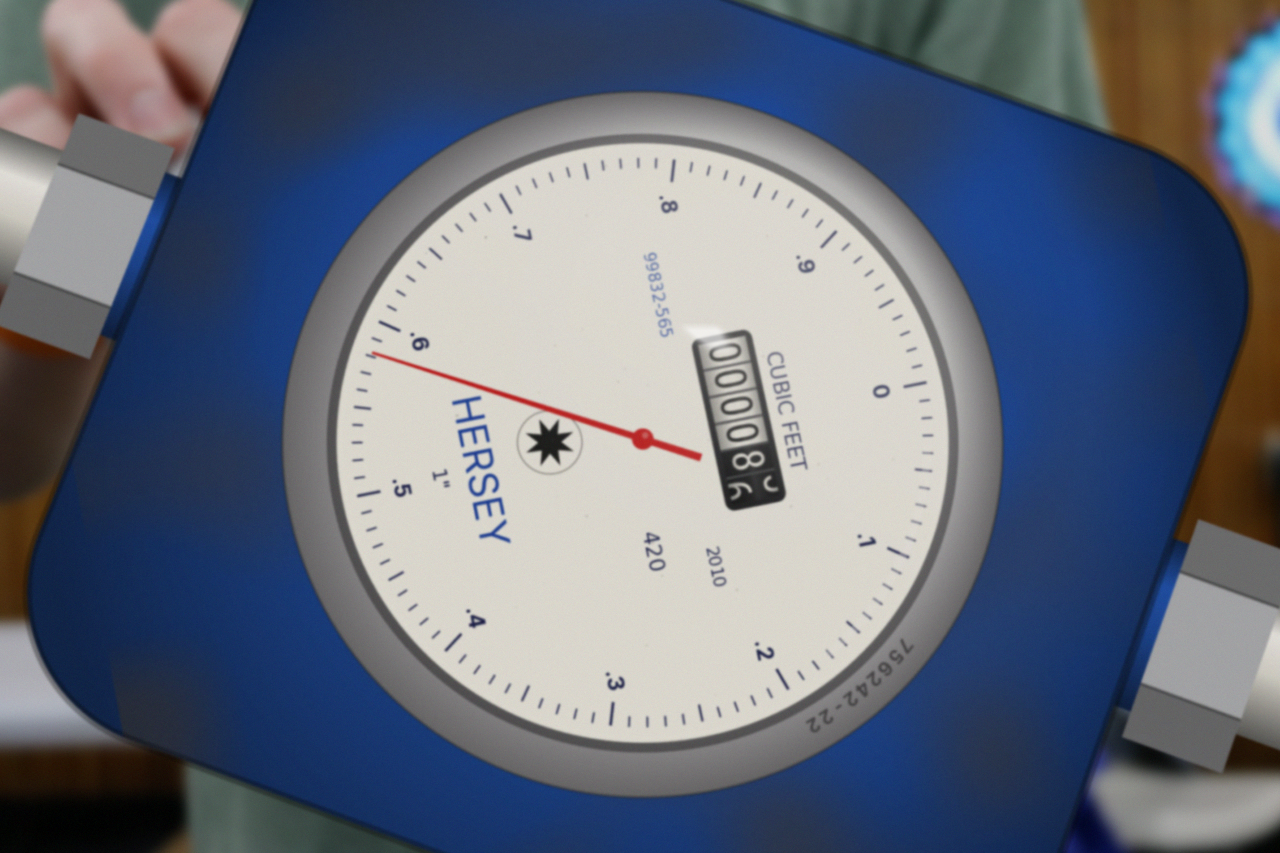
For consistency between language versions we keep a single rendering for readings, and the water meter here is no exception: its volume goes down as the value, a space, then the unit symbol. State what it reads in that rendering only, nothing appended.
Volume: 85.58 ft³
